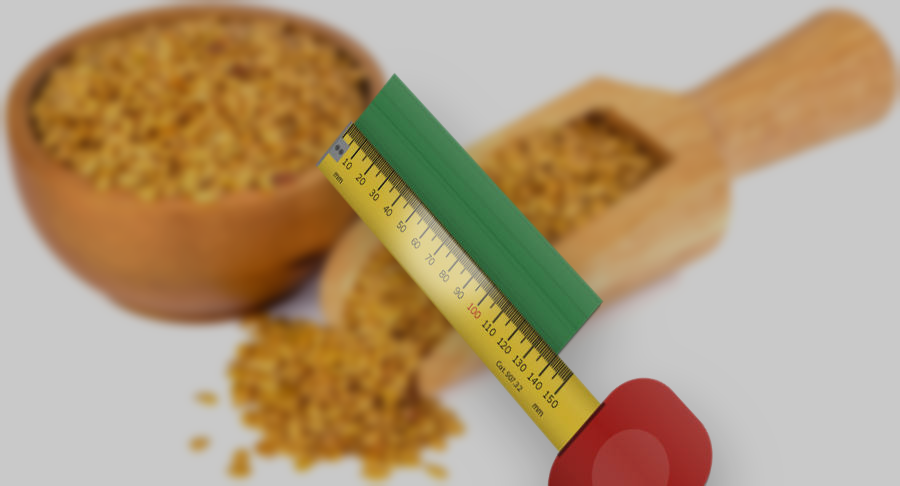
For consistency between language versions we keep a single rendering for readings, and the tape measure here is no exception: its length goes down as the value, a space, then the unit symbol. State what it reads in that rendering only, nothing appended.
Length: 140 mm
